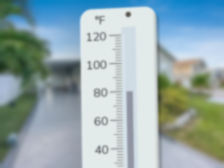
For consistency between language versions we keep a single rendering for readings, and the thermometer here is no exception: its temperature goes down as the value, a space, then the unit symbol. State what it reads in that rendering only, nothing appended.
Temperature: 80 °F
